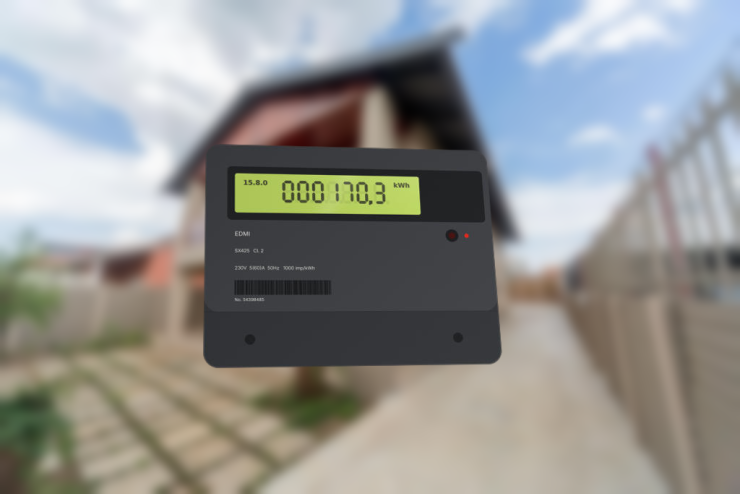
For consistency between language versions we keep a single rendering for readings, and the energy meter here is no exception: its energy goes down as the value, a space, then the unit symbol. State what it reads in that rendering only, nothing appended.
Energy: 170.3 kWh
